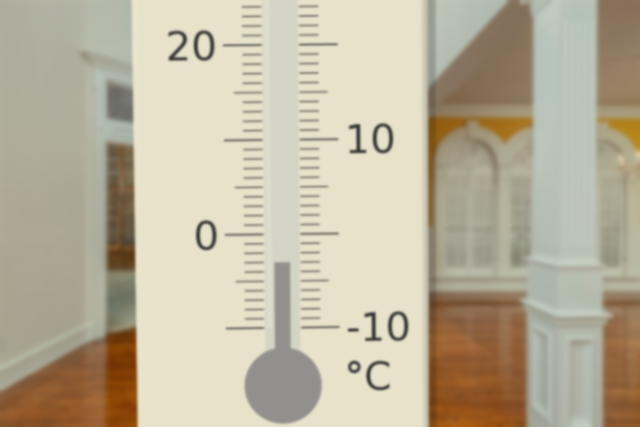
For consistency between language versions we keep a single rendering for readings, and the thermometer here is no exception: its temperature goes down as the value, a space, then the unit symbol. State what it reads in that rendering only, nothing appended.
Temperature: -3 °C
